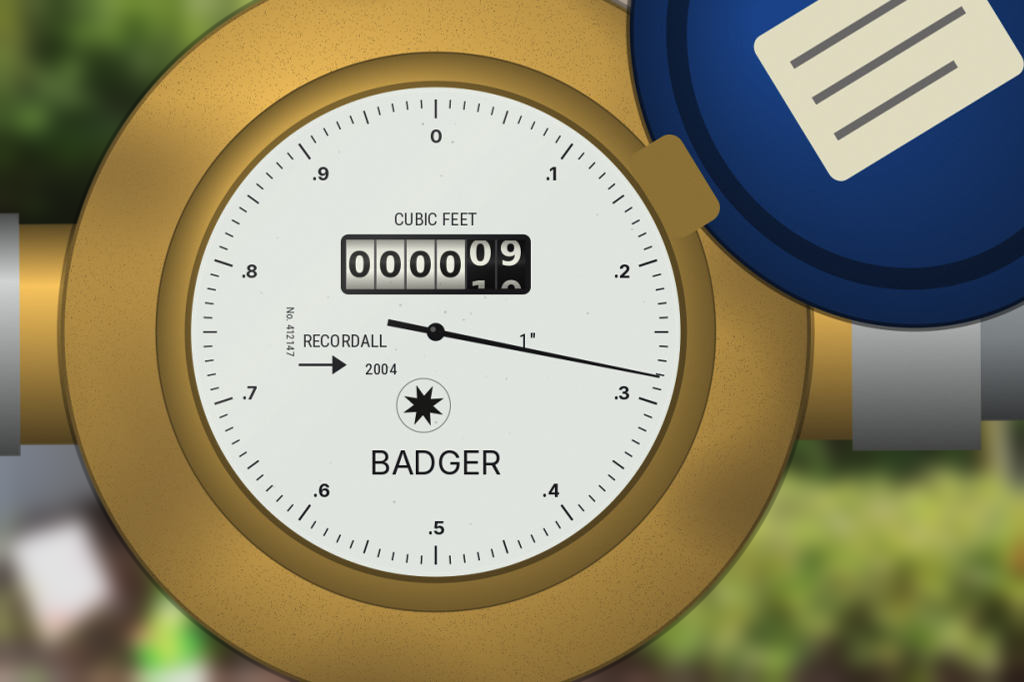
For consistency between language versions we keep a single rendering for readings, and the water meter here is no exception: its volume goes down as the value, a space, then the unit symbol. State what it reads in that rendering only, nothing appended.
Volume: 9.28 ft³
